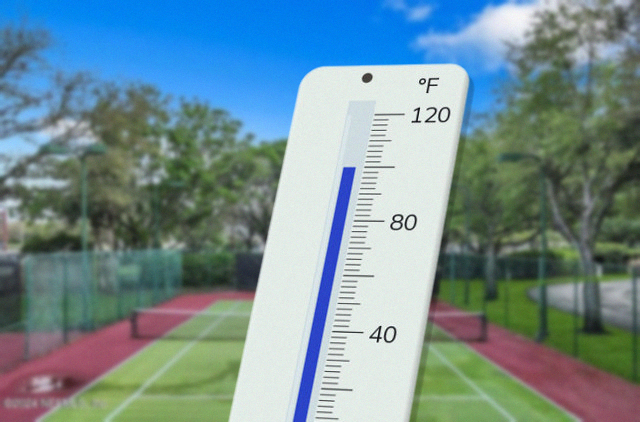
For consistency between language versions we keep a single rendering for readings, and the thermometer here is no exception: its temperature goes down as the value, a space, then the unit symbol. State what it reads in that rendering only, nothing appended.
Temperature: 100 °F
